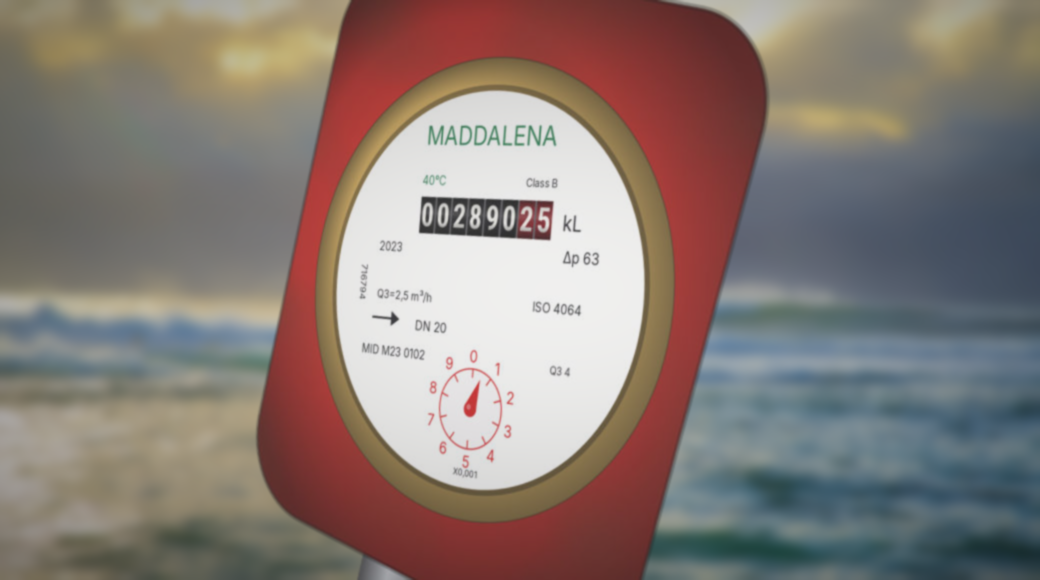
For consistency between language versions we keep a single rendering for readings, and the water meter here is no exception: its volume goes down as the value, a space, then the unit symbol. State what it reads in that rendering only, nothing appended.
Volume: 2890.250 kL
